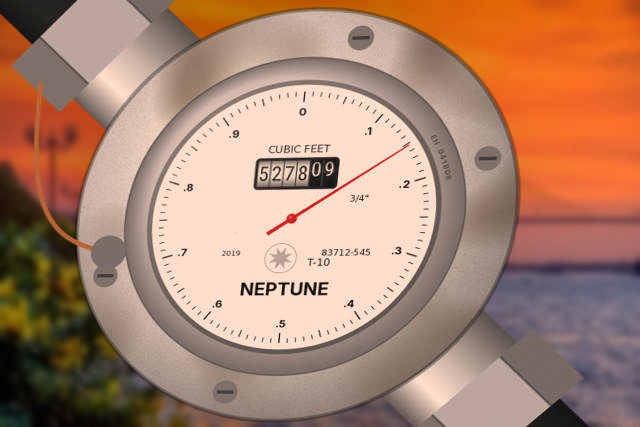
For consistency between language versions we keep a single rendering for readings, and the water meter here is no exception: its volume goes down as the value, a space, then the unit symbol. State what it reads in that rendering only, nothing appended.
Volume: 527809.15 ft³
